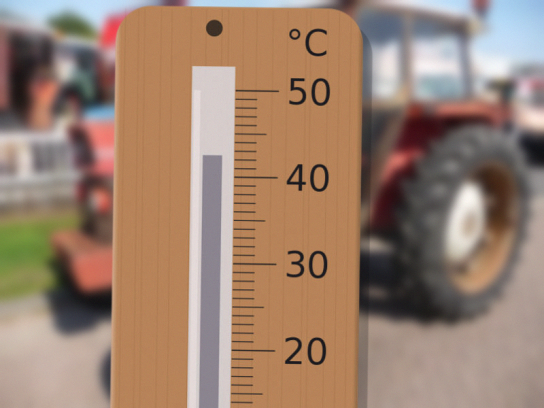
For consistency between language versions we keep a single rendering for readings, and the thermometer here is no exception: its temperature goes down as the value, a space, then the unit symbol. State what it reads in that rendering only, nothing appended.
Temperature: 42.5 °C
